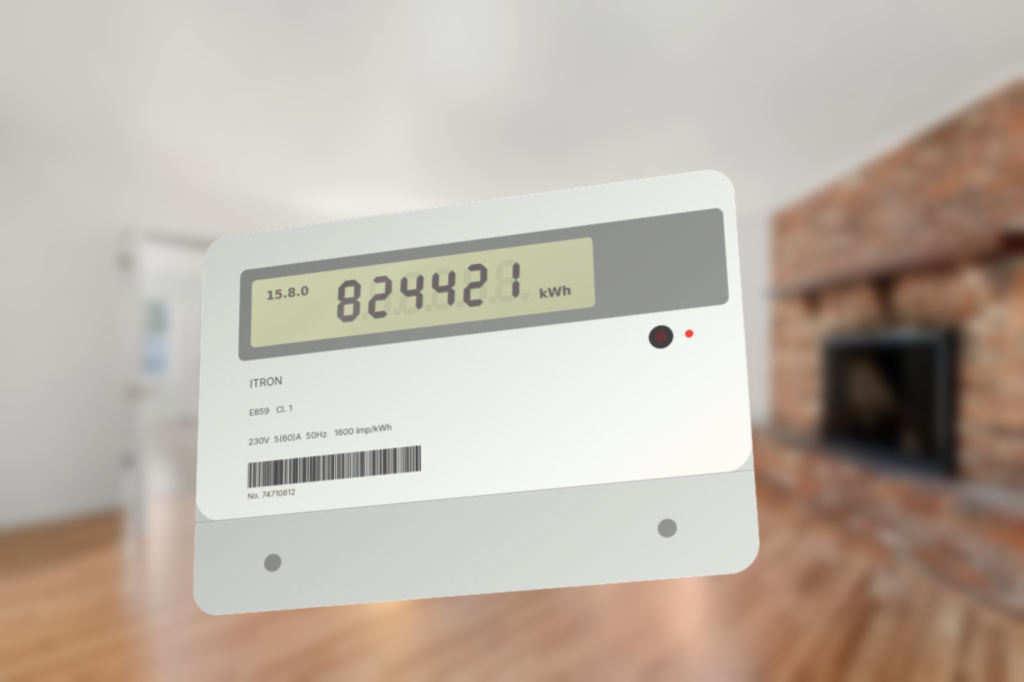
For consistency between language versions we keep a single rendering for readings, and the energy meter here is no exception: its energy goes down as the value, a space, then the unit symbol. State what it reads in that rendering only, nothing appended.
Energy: 824421 kWh
